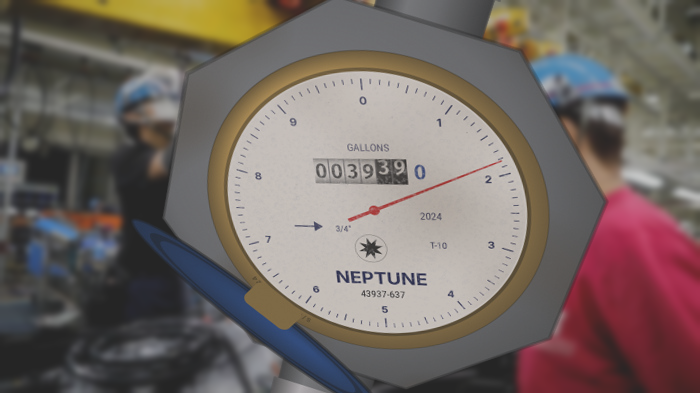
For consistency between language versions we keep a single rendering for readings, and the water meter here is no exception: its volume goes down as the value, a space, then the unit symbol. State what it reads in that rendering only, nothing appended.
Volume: 39391.8 gal
